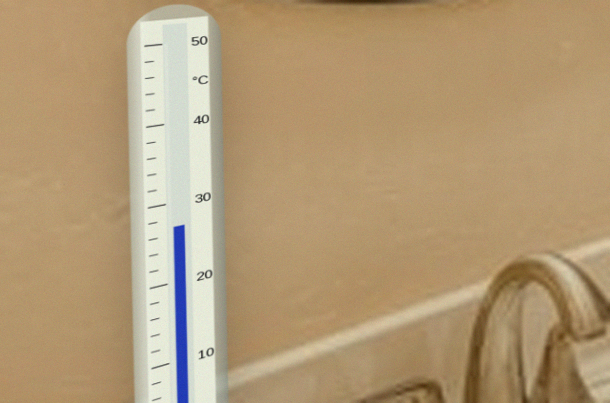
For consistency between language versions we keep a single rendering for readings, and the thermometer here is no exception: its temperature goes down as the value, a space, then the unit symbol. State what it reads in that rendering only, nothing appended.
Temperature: 27 °C
